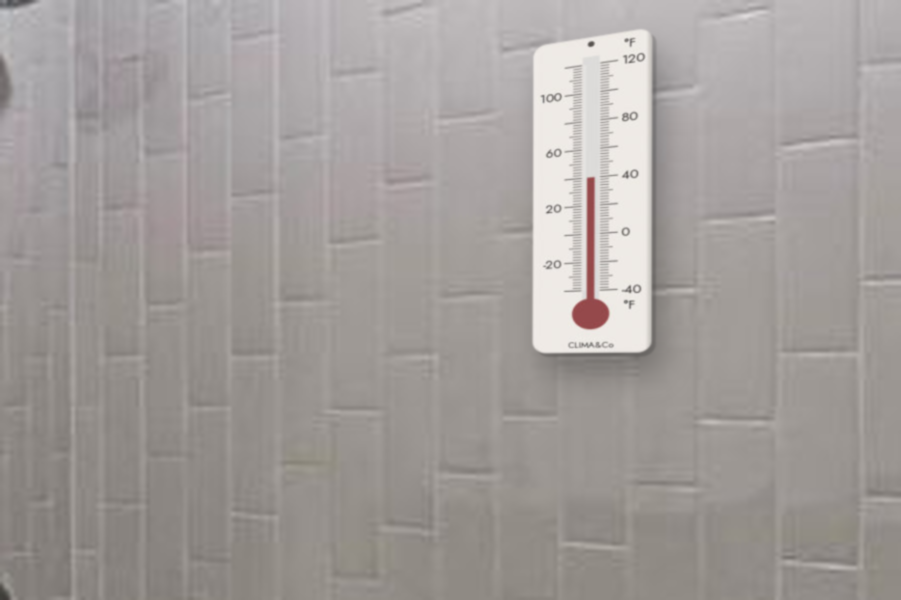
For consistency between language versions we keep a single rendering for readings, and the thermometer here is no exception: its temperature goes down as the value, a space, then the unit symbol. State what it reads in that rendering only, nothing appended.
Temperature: 40 °F
